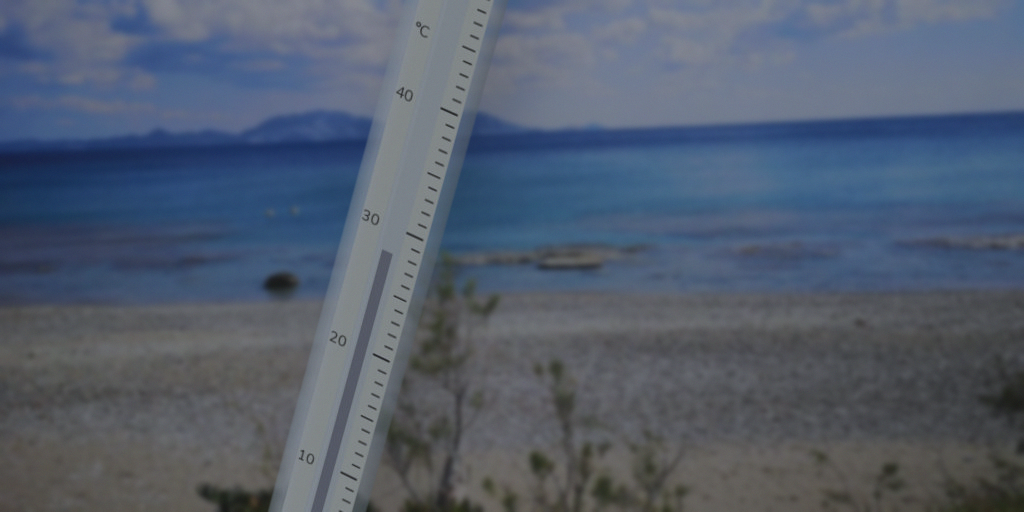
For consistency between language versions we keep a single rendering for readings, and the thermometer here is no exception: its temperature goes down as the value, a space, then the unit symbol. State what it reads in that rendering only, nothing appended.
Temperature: 28 °C
